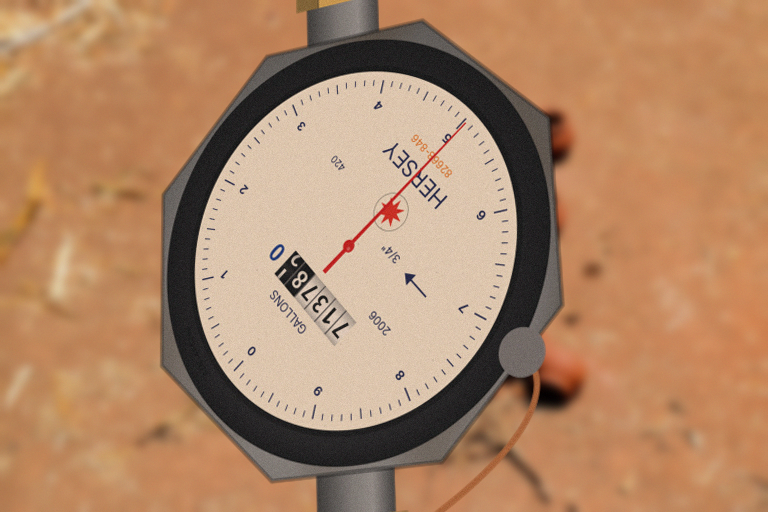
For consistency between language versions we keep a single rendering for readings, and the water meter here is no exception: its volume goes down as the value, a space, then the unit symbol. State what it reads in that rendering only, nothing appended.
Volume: 7137815.0 gal
